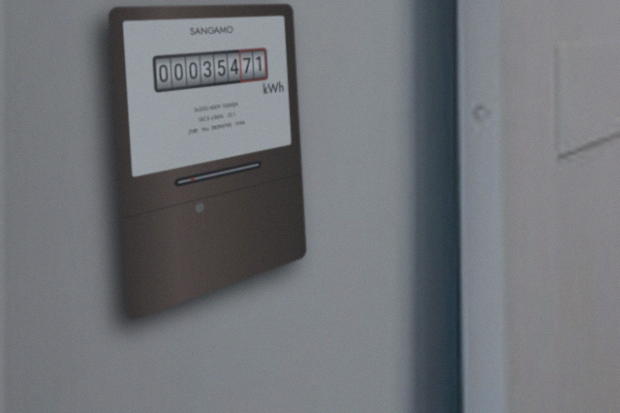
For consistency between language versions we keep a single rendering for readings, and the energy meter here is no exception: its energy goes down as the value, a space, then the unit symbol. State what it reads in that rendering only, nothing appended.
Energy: 354.71 kWh
